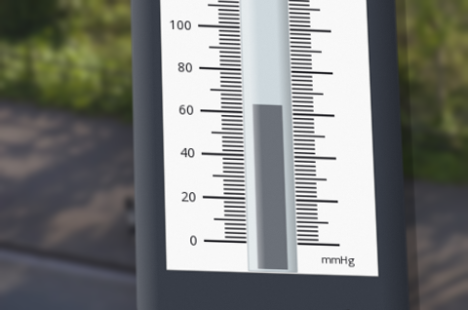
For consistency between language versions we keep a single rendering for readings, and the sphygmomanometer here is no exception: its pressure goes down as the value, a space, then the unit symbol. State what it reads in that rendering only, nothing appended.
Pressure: 64 mmHg
